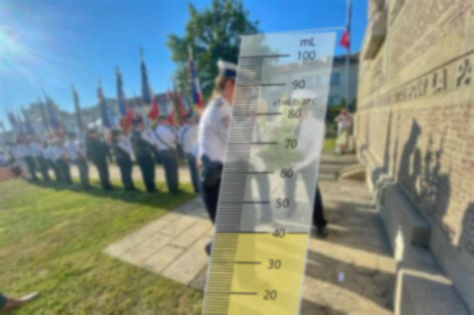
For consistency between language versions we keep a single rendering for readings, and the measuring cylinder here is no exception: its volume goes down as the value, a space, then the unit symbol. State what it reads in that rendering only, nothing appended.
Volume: 40 mL
